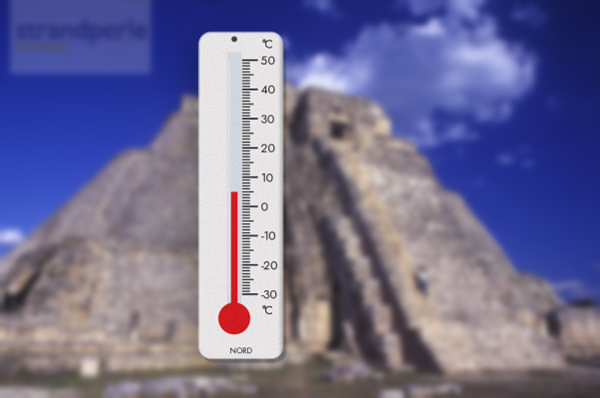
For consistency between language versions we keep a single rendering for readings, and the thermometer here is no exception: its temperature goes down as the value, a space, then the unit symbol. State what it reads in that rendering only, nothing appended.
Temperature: 5 °C
